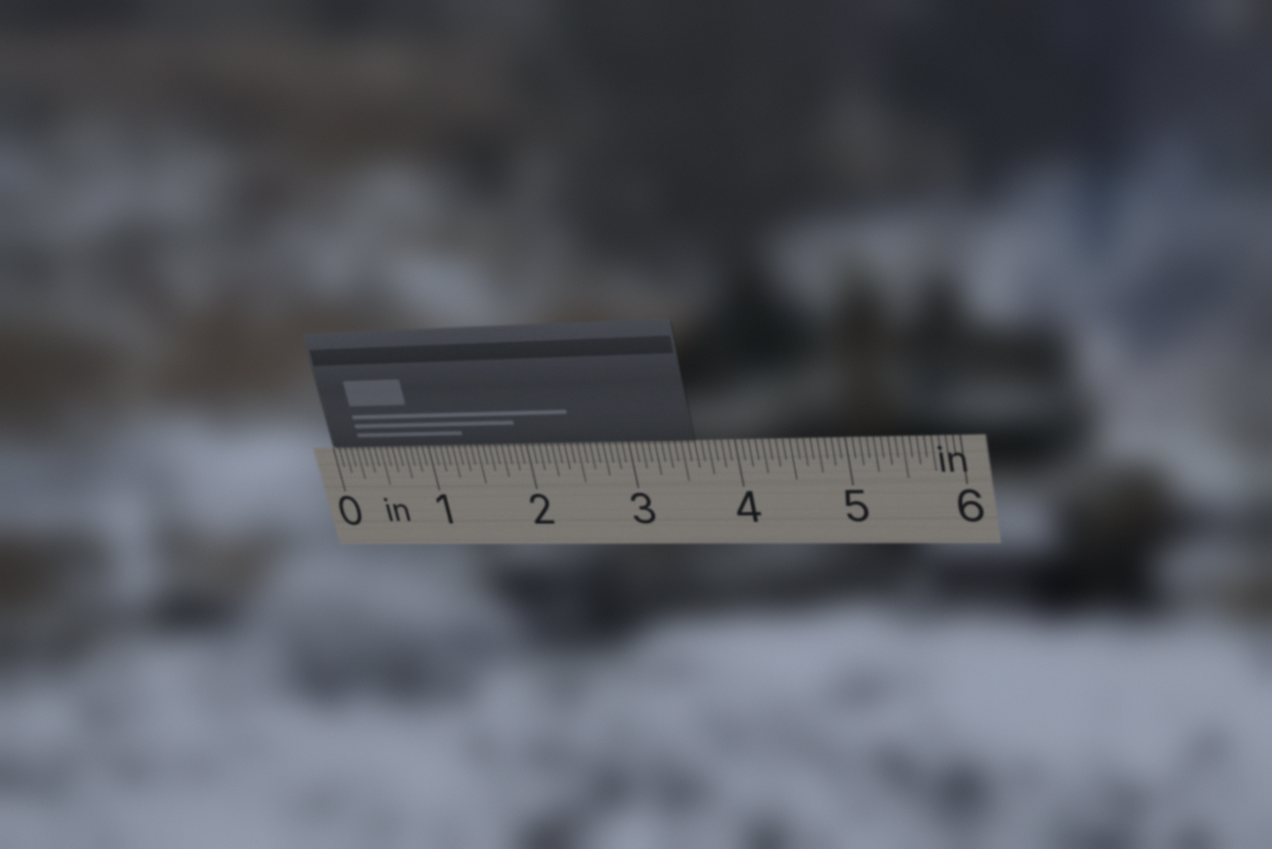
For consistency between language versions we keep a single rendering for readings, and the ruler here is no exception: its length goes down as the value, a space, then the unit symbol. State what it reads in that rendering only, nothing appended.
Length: 3.625 in
